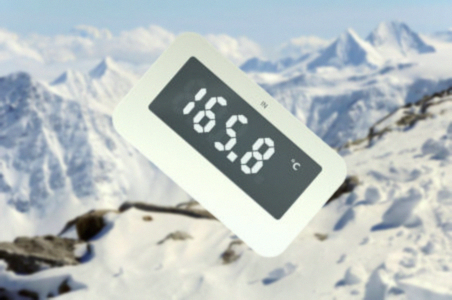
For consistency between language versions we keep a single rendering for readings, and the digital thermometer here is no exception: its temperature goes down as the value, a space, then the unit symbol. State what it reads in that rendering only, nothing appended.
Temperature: 165.8 °C
